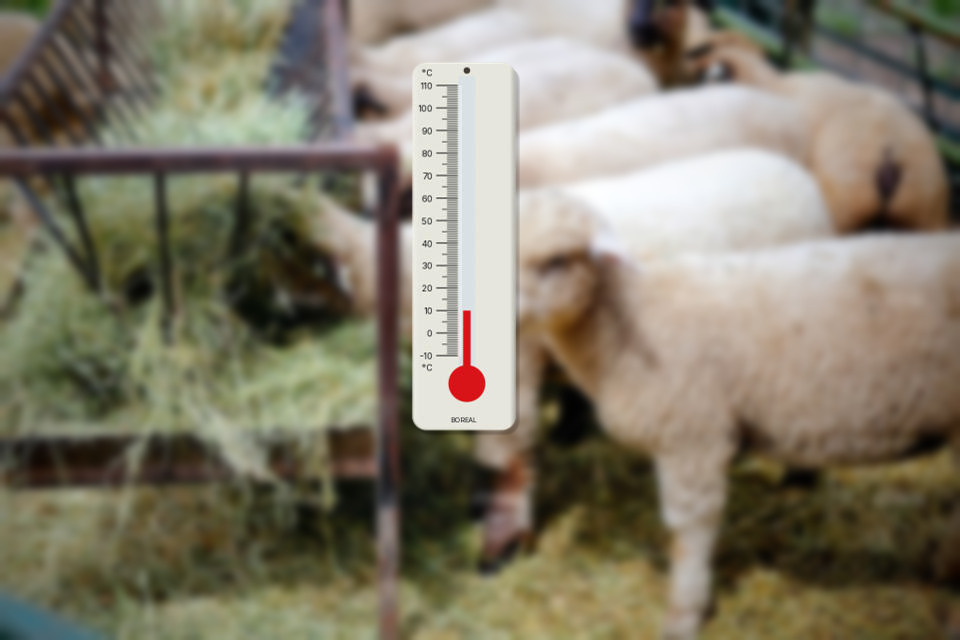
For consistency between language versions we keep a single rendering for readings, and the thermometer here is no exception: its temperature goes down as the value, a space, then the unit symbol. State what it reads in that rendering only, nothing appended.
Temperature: 10 °C
